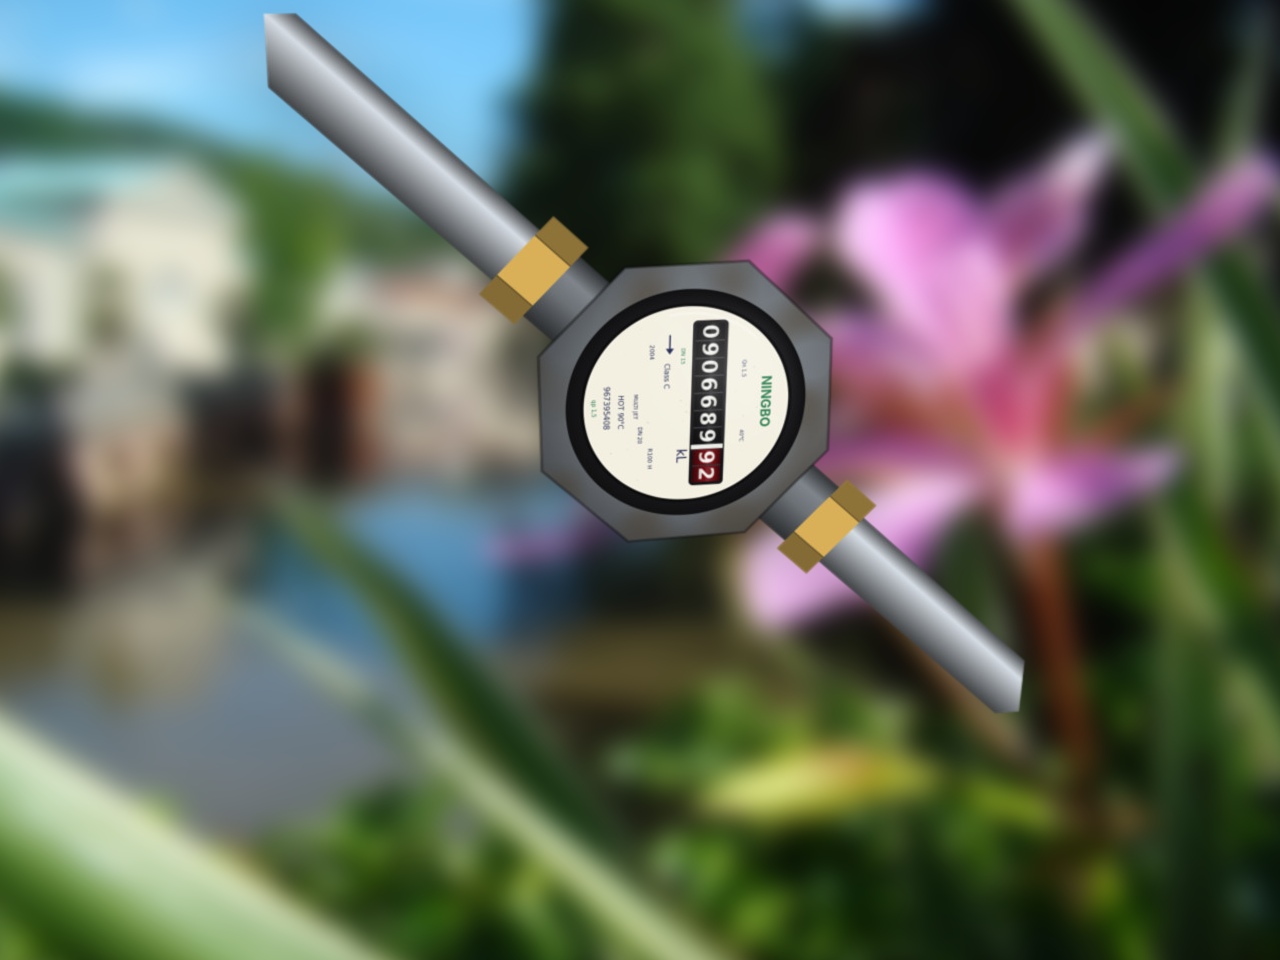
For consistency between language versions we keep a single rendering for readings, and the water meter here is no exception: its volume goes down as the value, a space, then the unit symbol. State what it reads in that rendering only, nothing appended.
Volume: 906689.92 kL
